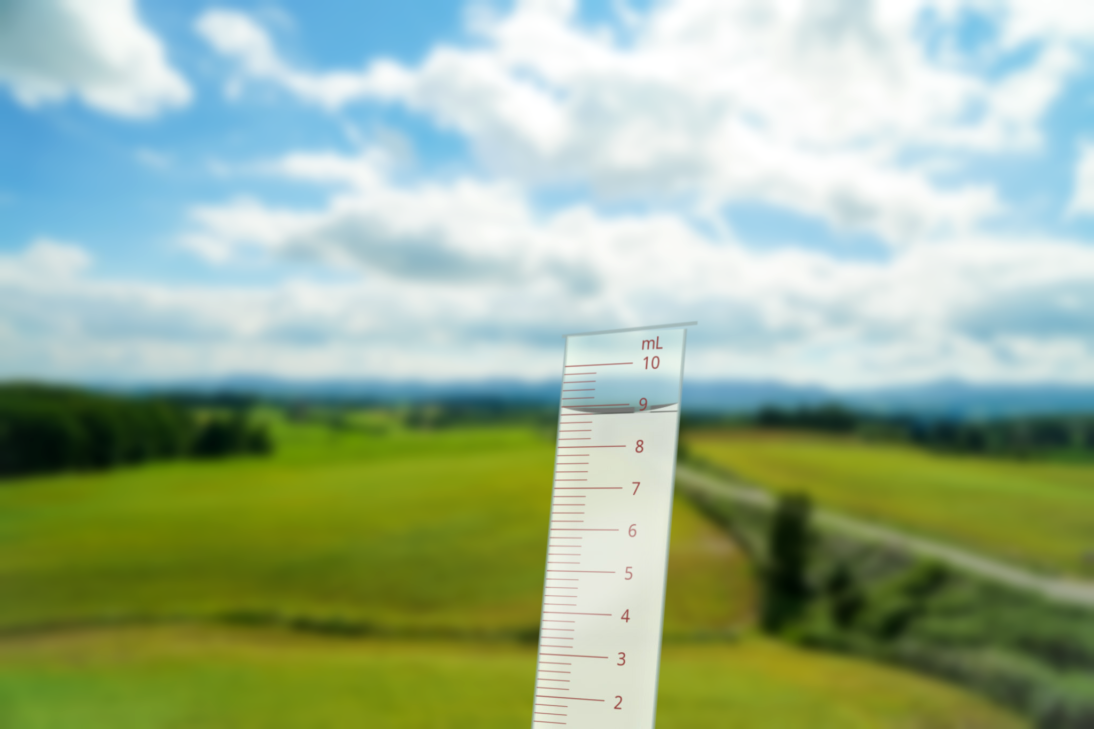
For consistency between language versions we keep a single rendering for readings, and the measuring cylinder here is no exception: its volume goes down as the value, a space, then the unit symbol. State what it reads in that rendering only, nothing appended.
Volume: 8.8 mL
